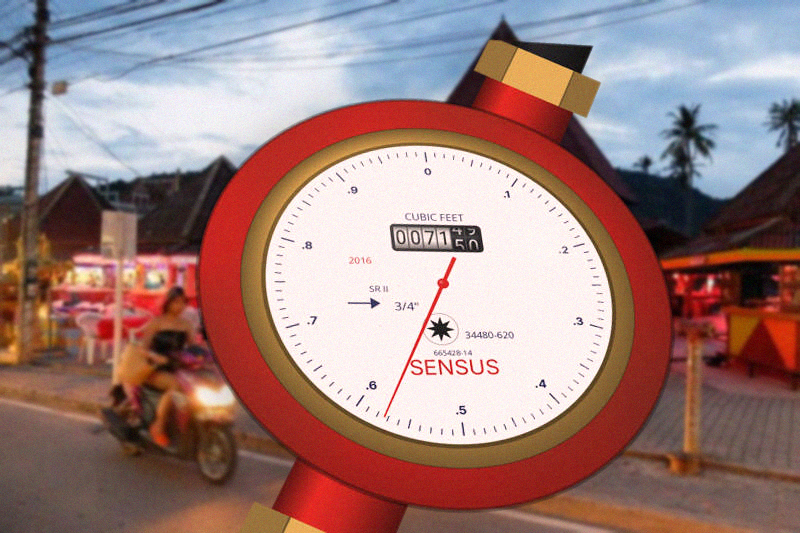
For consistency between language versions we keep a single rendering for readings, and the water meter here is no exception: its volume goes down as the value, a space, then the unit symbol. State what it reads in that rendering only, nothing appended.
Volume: 7149.57 ft³
